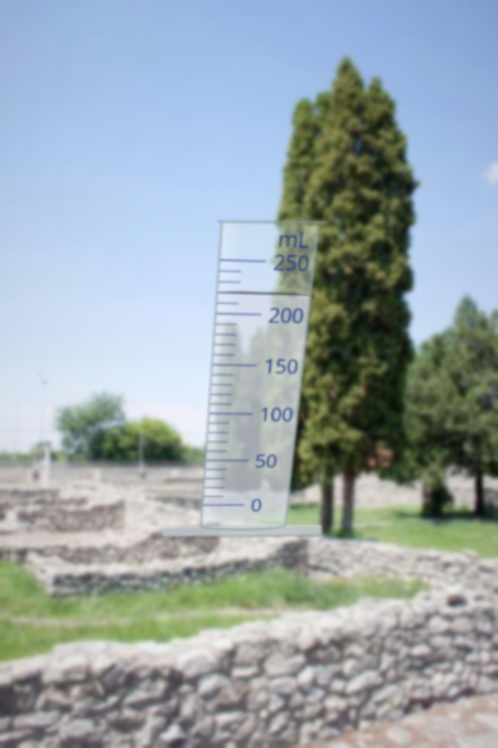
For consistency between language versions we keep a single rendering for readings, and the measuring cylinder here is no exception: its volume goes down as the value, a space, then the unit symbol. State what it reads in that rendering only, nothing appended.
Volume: 220 mL
